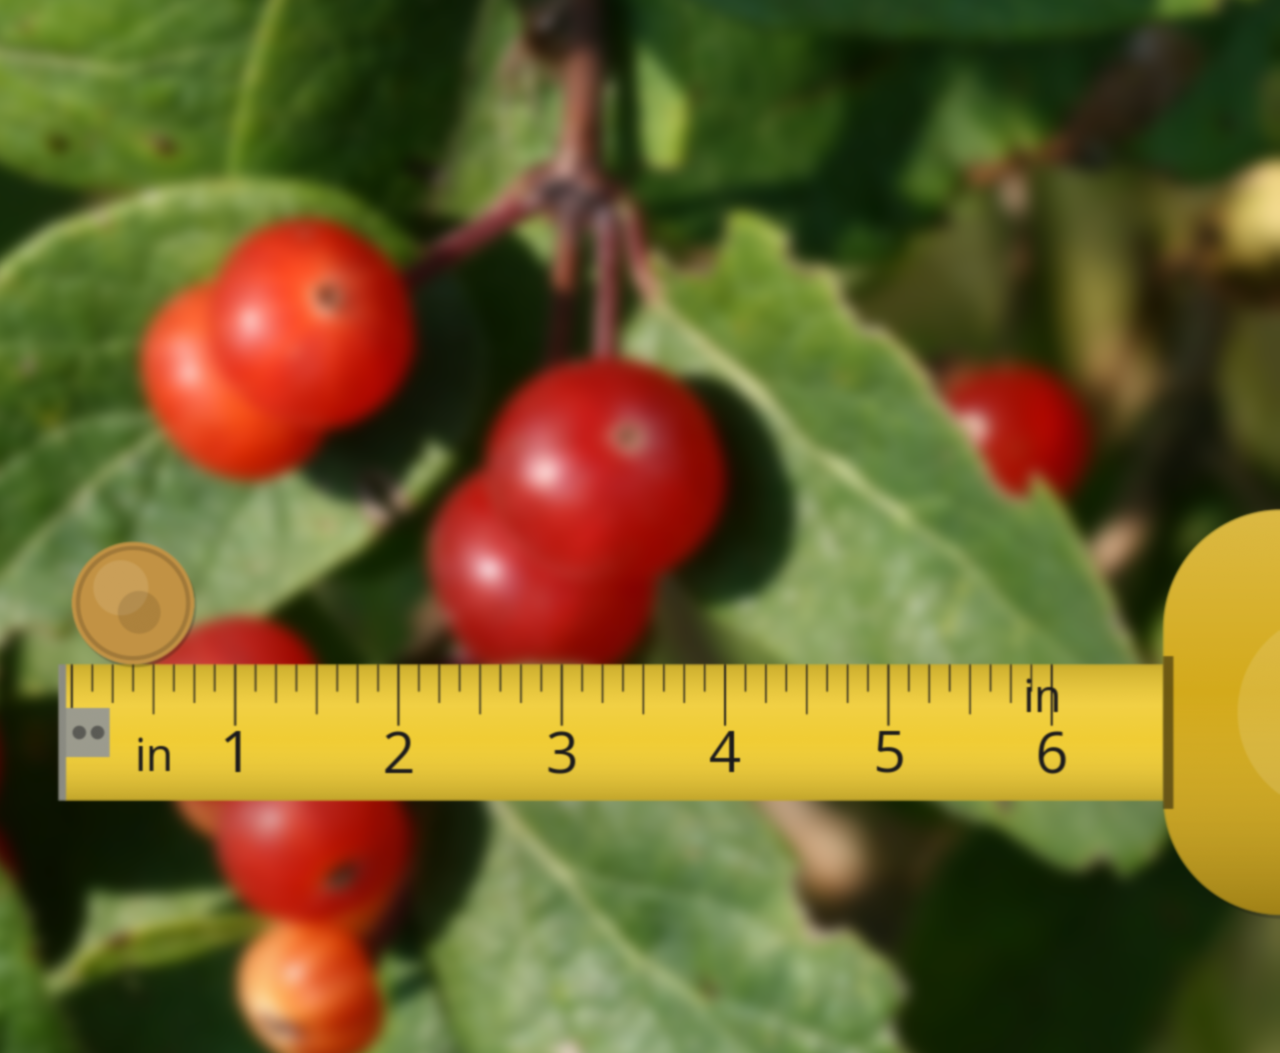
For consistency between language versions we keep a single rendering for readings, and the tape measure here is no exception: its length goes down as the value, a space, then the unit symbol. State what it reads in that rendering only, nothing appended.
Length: 0.75 in
